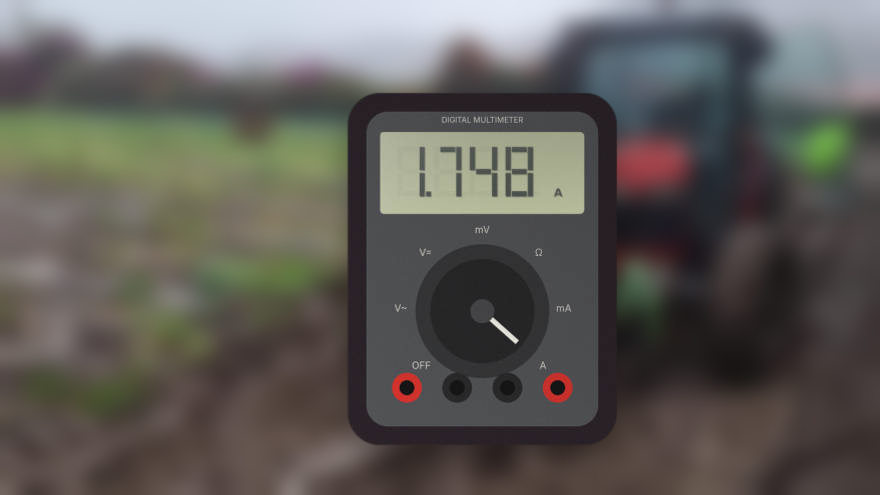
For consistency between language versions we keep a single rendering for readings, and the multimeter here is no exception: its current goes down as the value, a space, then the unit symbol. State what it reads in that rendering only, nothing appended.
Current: 1.748 A
